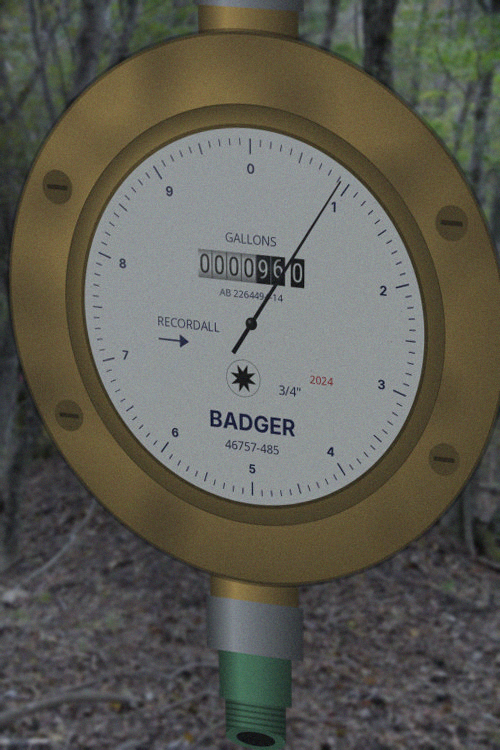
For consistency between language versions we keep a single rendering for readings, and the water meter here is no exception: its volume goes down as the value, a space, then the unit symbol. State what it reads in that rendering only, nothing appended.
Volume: 960.9 gal
